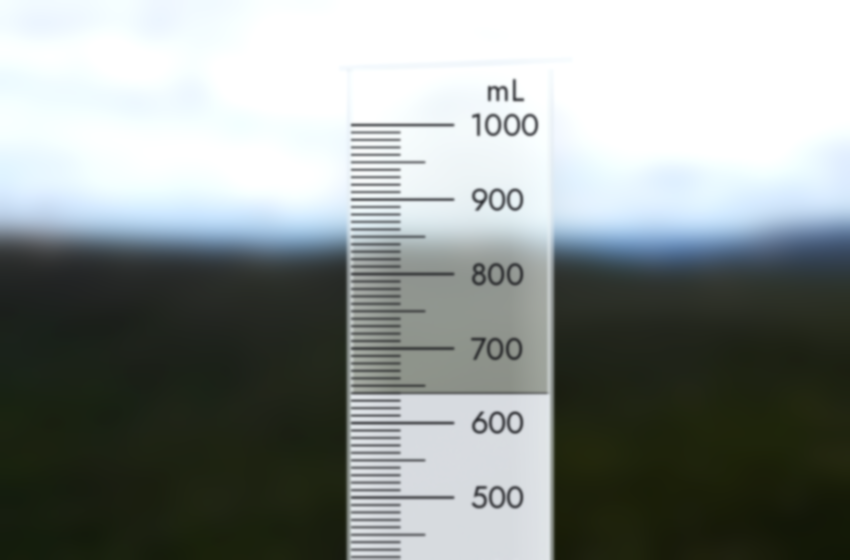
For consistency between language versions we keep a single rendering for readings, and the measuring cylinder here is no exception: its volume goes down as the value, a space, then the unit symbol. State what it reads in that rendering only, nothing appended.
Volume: 640 mL
